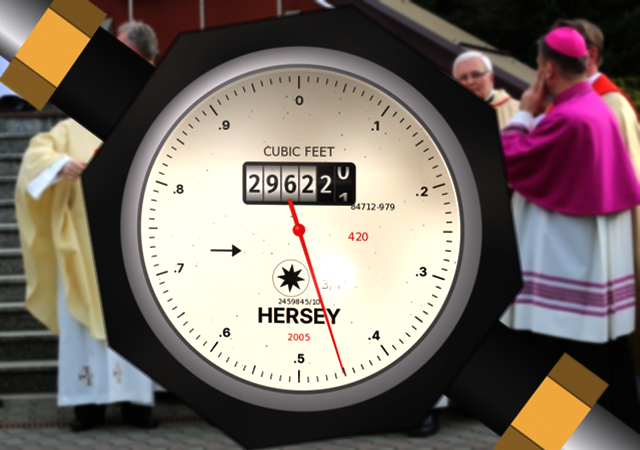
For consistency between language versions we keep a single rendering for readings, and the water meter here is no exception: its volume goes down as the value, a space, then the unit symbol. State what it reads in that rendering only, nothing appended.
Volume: 296220.45 ft³
